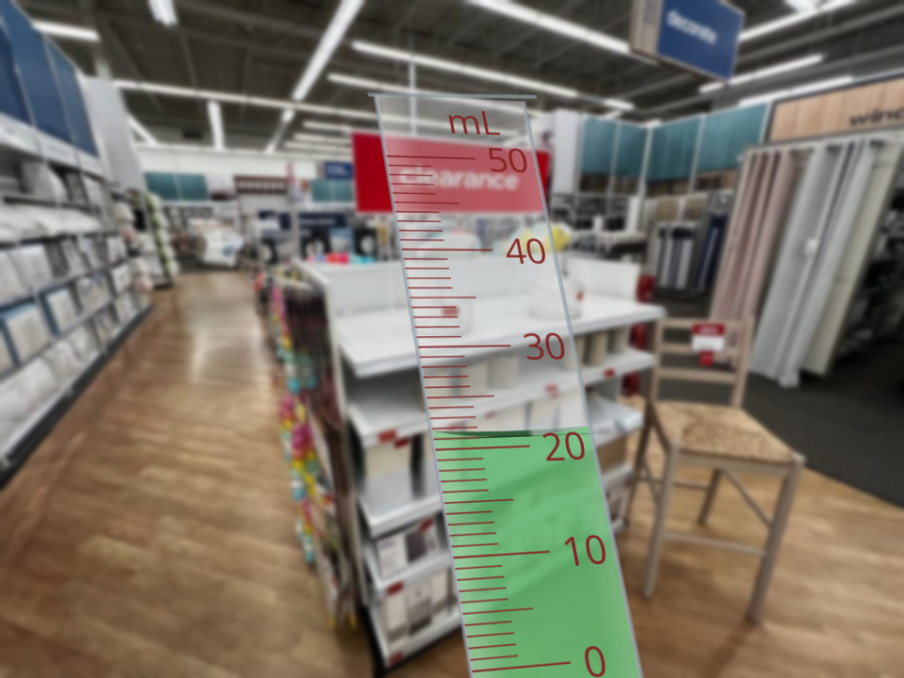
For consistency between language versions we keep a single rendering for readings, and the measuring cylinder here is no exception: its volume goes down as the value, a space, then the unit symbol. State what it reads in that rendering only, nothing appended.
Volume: 21 mL
